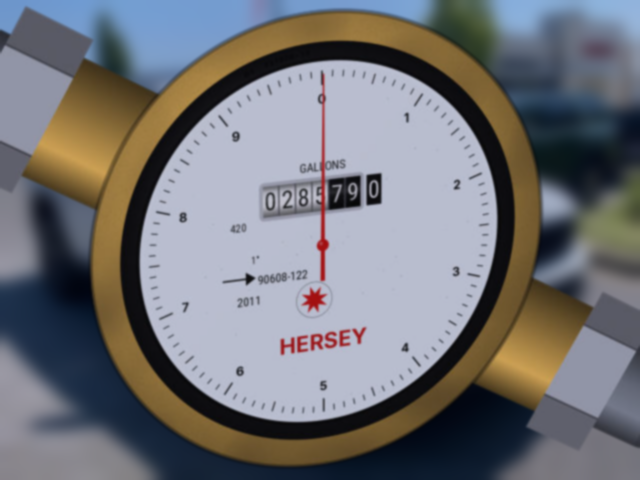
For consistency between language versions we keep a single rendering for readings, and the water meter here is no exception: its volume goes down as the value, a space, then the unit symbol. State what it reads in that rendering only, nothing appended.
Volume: 285790.0 gal
